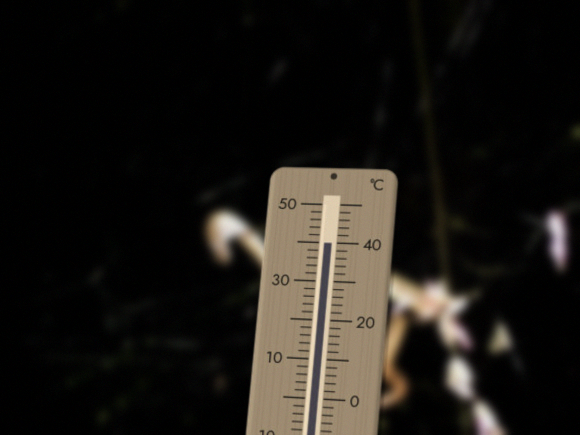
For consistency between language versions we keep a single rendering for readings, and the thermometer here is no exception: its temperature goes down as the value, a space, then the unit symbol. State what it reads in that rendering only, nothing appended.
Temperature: 40 °C
